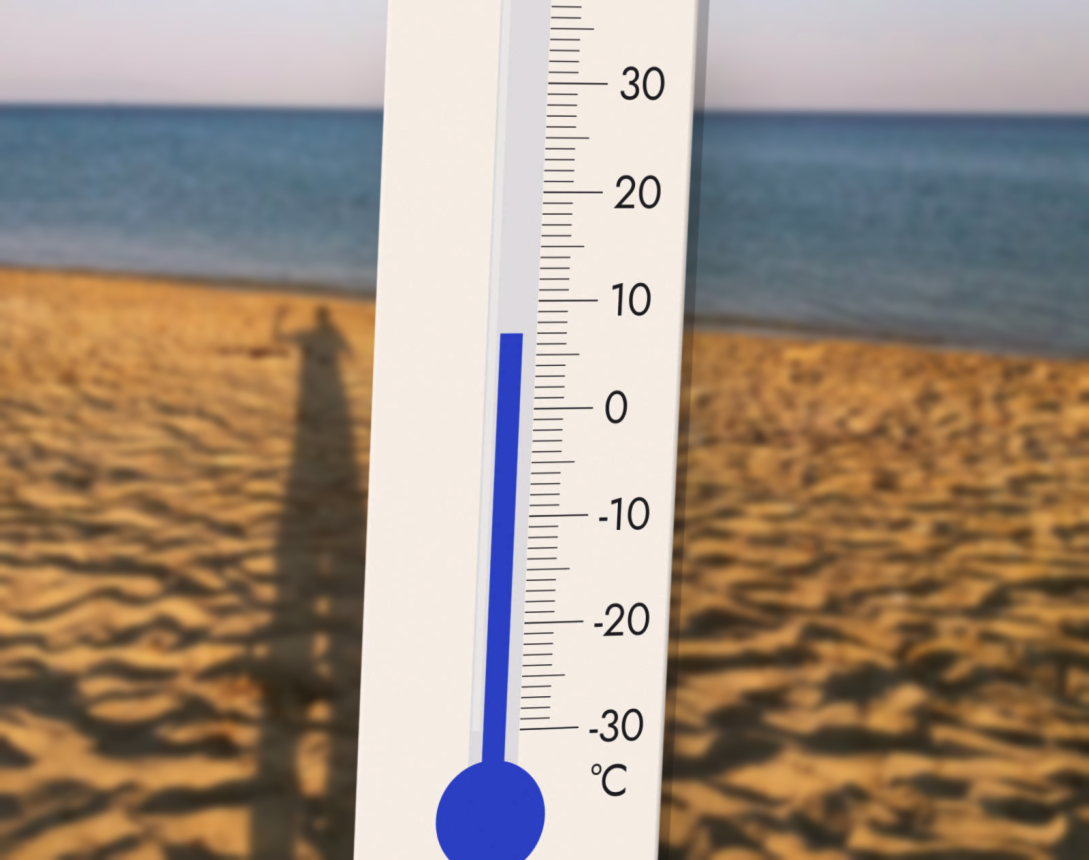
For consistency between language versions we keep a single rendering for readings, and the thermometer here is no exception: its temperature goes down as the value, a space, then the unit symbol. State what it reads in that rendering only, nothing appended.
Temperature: 7 °C
